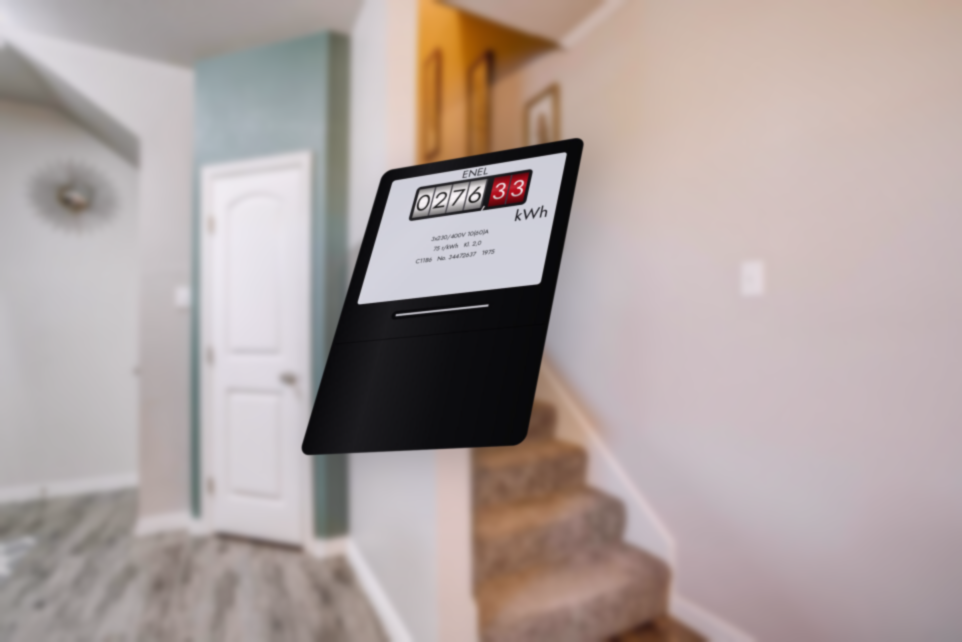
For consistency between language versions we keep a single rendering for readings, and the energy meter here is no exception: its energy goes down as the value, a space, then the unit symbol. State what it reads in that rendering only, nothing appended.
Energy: 276.33 kWh
